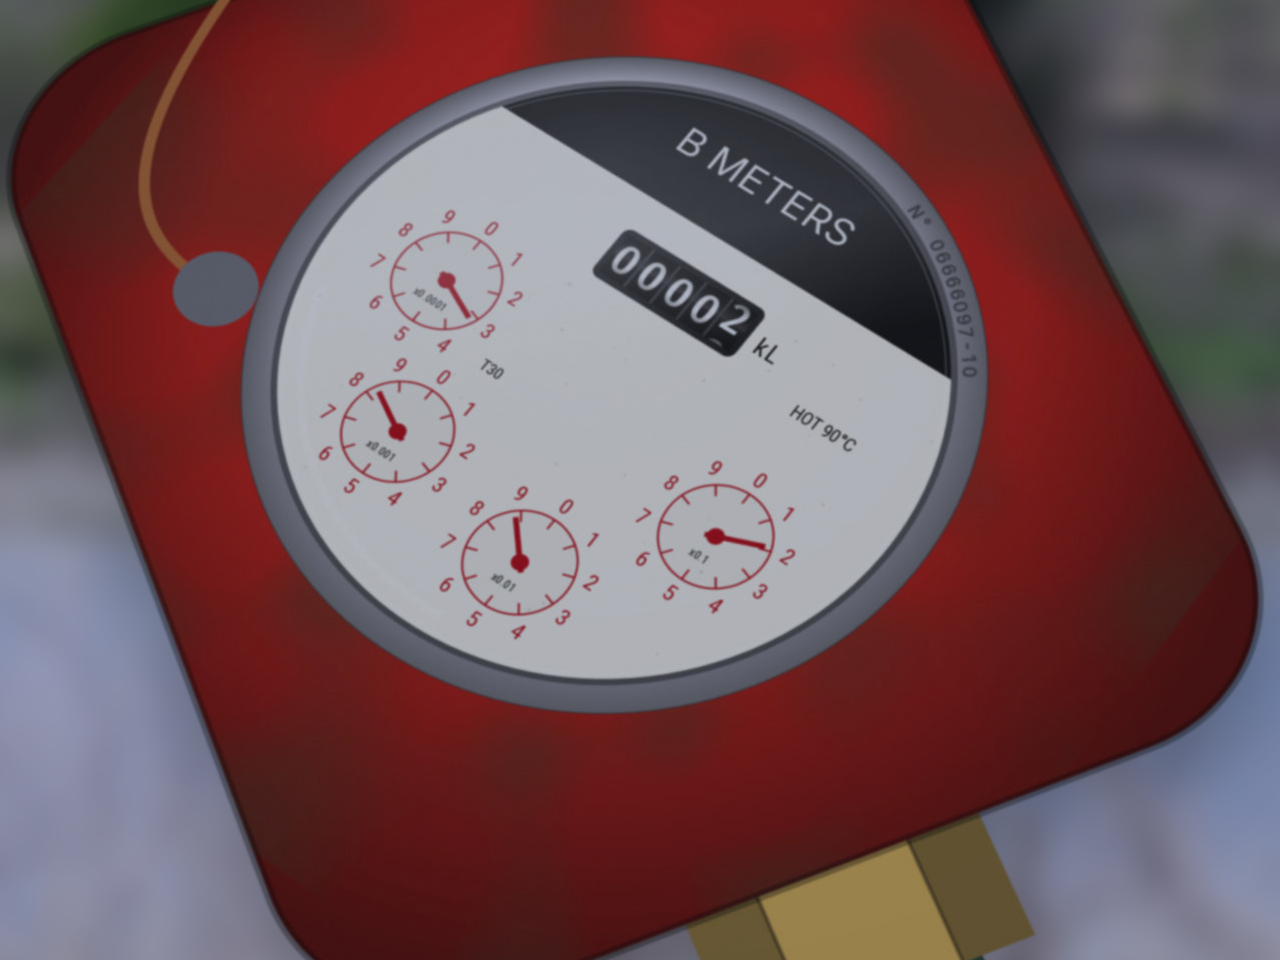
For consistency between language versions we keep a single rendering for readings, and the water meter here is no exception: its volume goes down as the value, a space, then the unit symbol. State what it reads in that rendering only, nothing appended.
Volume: 2.1883 kL
